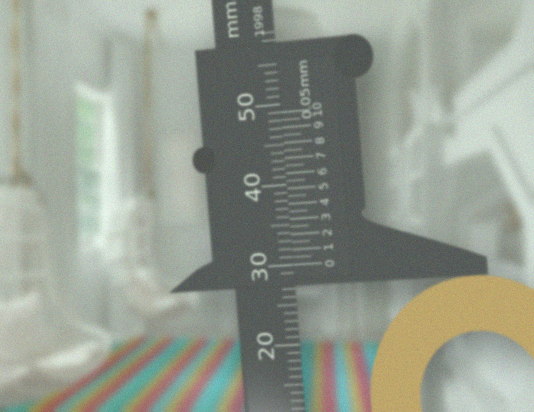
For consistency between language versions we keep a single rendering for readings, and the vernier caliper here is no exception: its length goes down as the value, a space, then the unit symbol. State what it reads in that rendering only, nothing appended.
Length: 30.0 mm
